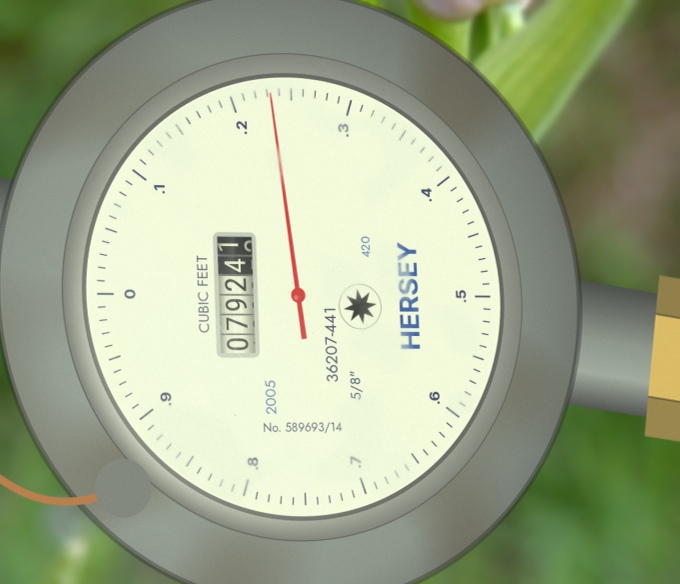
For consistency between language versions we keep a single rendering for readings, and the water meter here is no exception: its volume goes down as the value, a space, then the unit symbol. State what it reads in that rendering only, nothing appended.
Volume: 79241.23 ft³
